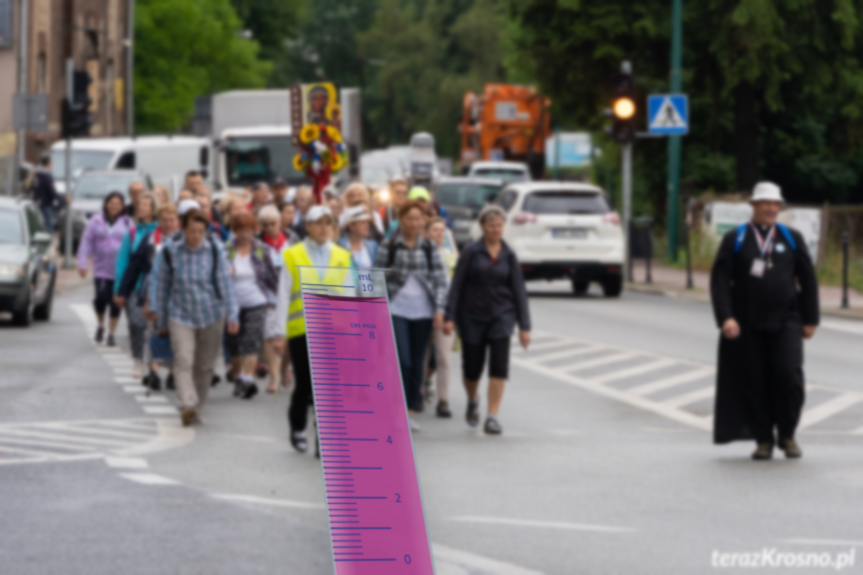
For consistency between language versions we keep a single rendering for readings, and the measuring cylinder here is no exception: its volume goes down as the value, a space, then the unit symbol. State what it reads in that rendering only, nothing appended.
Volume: 9.4 mL
